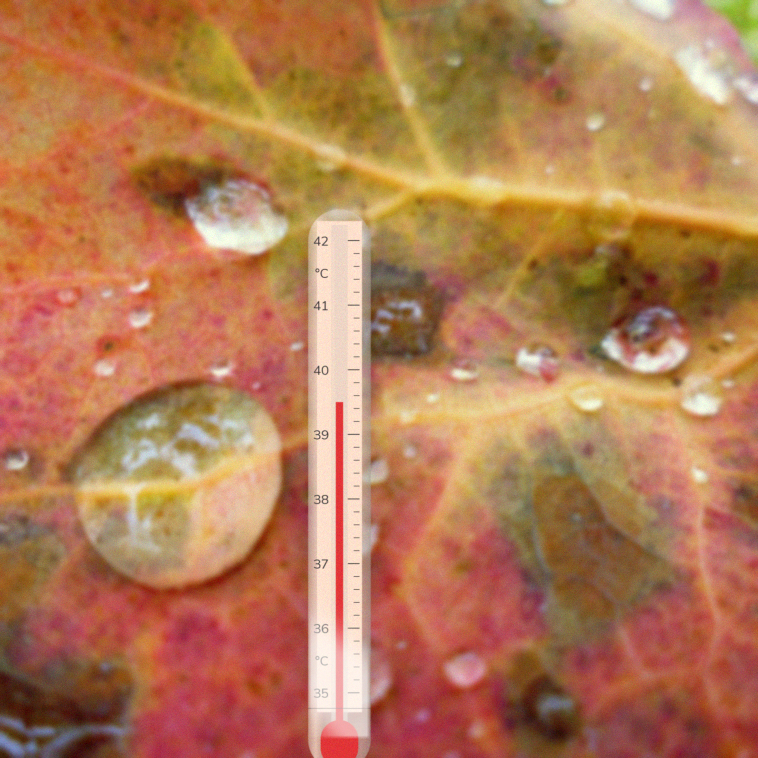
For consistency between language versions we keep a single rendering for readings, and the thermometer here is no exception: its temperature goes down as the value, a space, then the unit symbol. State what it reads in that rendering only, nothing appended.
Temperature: 39.5 °C
